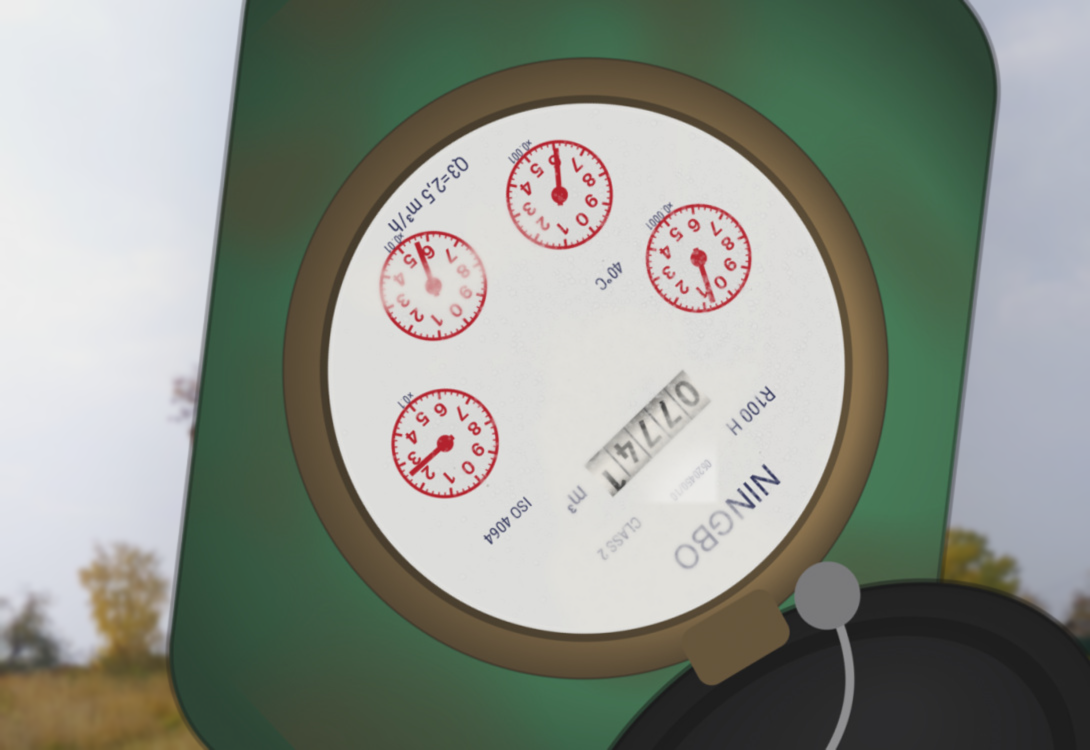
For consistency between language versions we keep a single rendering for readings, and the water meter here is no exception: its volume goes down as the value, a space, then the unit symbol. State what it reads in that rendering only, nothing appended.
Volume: 7741.2560 m³
